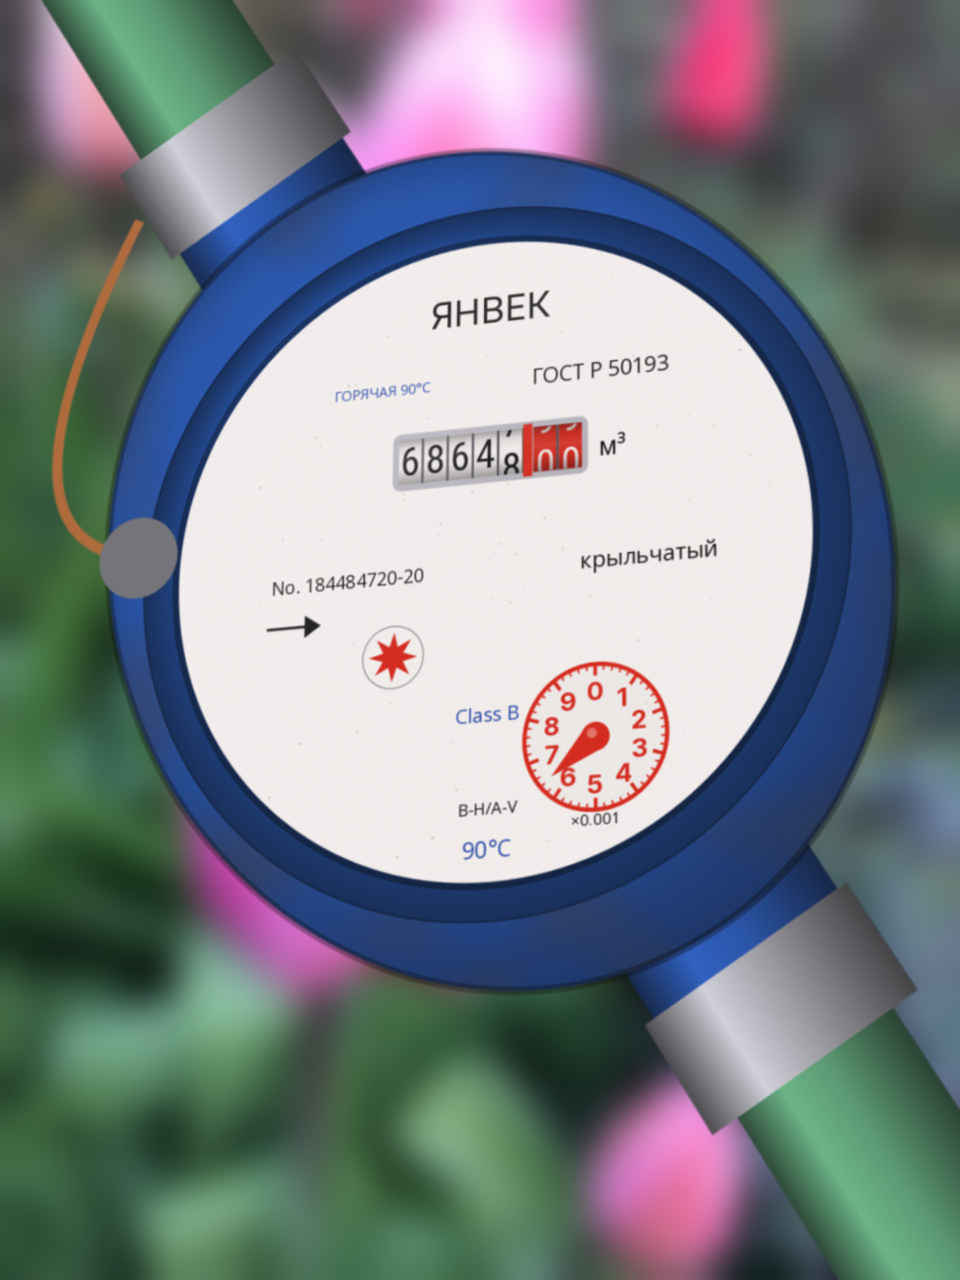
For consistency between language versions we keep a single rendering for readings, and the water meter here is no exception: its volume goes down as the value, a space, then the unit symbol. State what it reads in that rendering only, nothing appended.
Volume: 68647.996 m³
